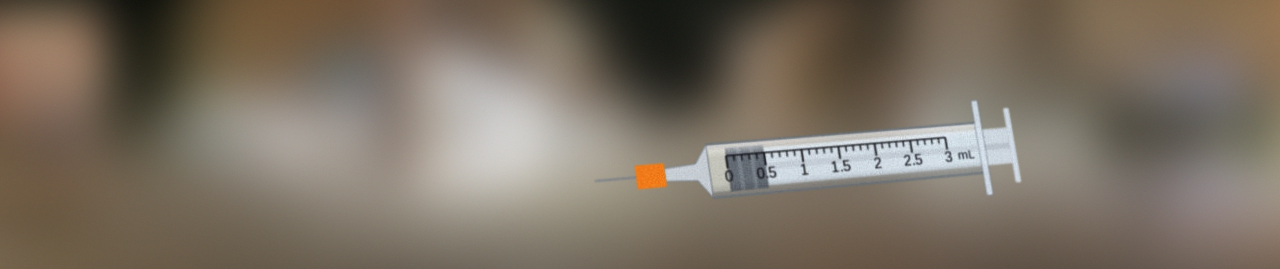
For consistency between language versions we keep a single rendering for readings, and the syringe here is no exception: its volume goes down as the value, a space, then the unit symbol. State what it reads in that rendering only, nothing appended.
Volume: 0 mL
